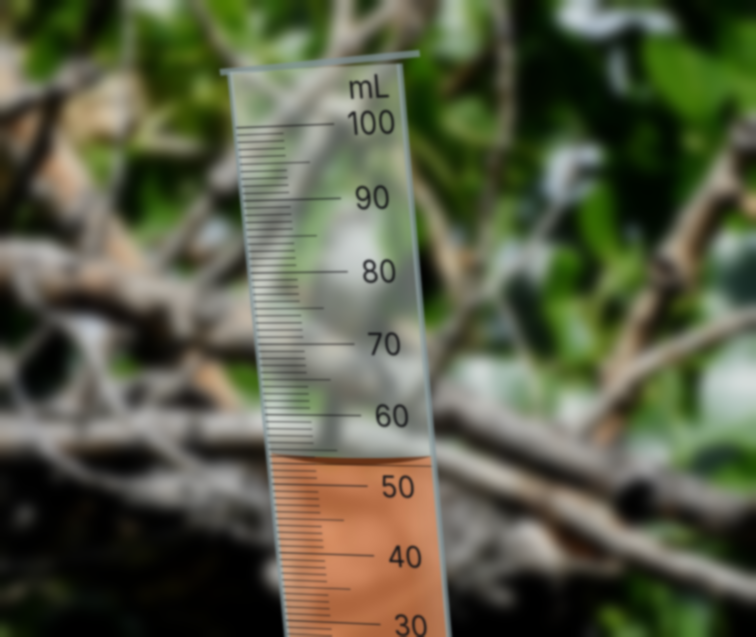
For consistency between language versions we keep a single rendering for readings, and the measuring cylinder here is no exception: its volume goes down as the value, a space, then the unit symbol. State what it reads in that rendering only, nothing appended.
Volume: 53 mL
